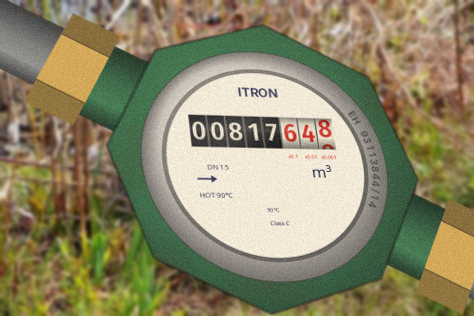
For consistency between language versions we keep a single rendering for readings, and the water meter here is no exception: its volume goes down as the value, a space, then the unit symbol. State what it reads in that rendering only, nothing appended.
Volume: 817.648 m³
